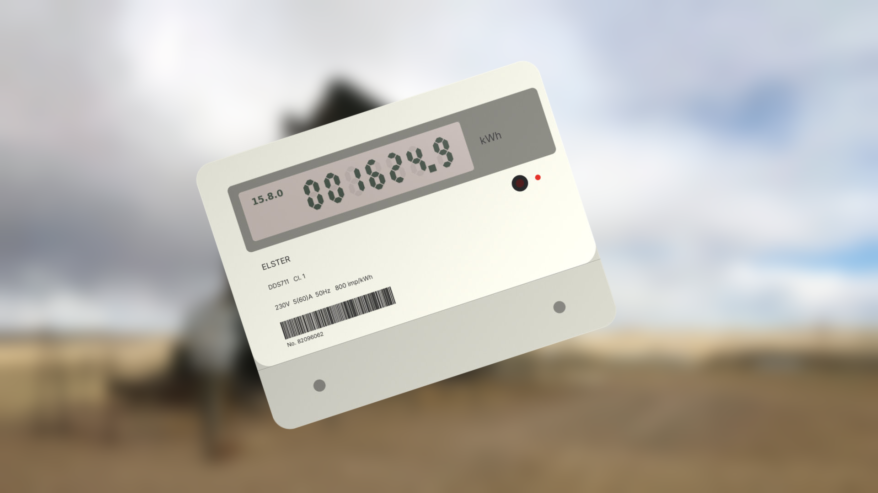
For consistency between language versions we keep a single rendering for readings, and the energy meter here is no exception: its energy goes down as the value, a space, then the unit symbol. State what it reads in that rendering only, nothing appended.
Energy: 1624.9 kWh
